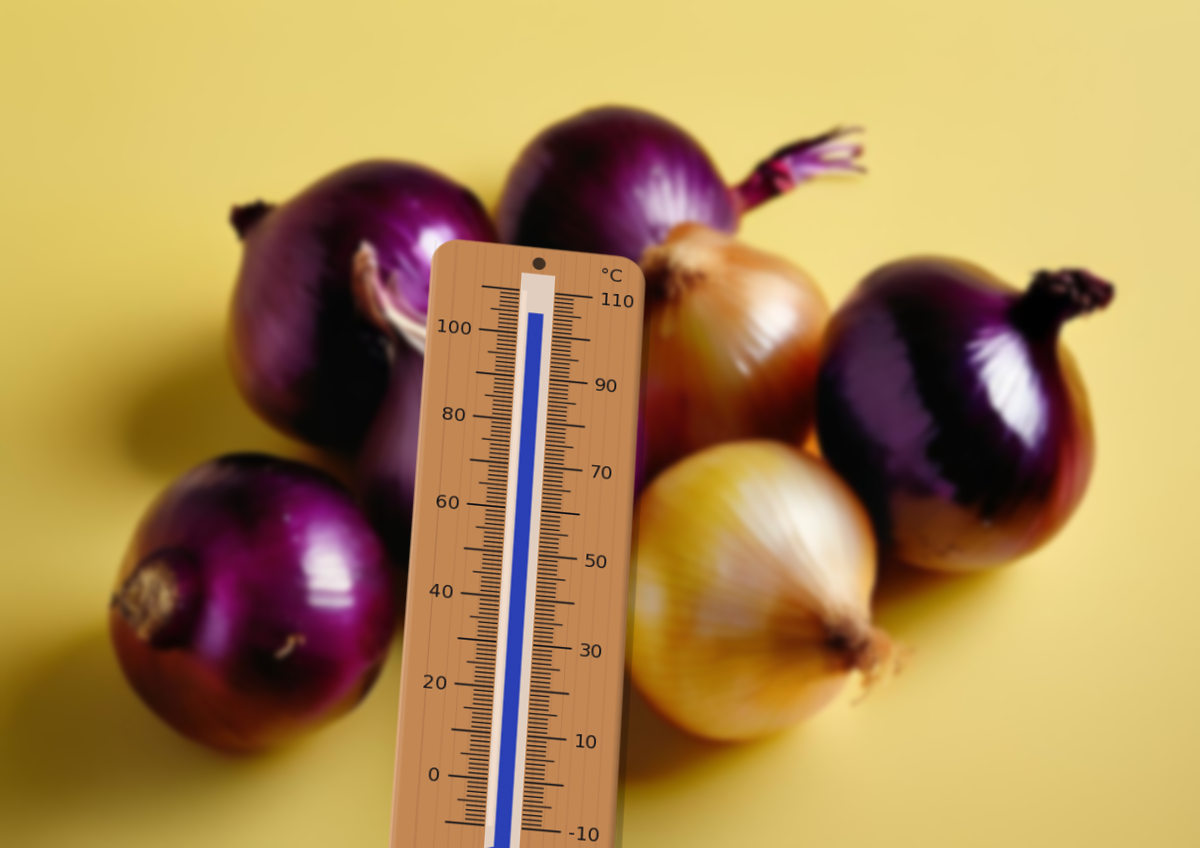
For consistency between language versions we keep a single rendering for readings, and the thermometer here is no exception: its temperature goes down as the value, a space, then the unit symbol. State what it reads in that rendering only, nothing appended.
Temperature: 105 °C
